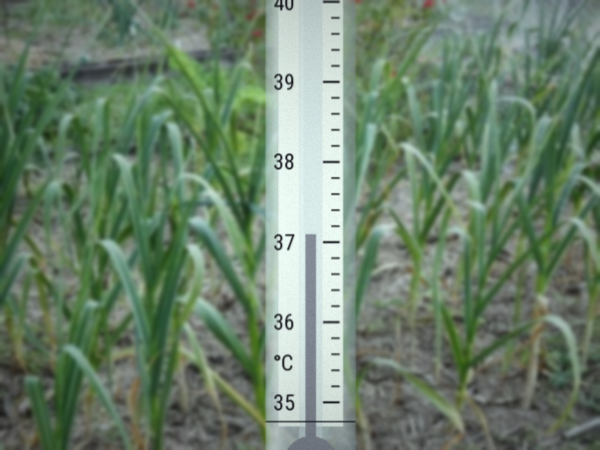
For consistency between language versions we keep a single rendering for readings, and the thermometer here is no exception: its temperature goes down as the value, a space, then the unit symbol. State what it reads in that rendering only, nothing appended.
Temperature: 37.1 °C
